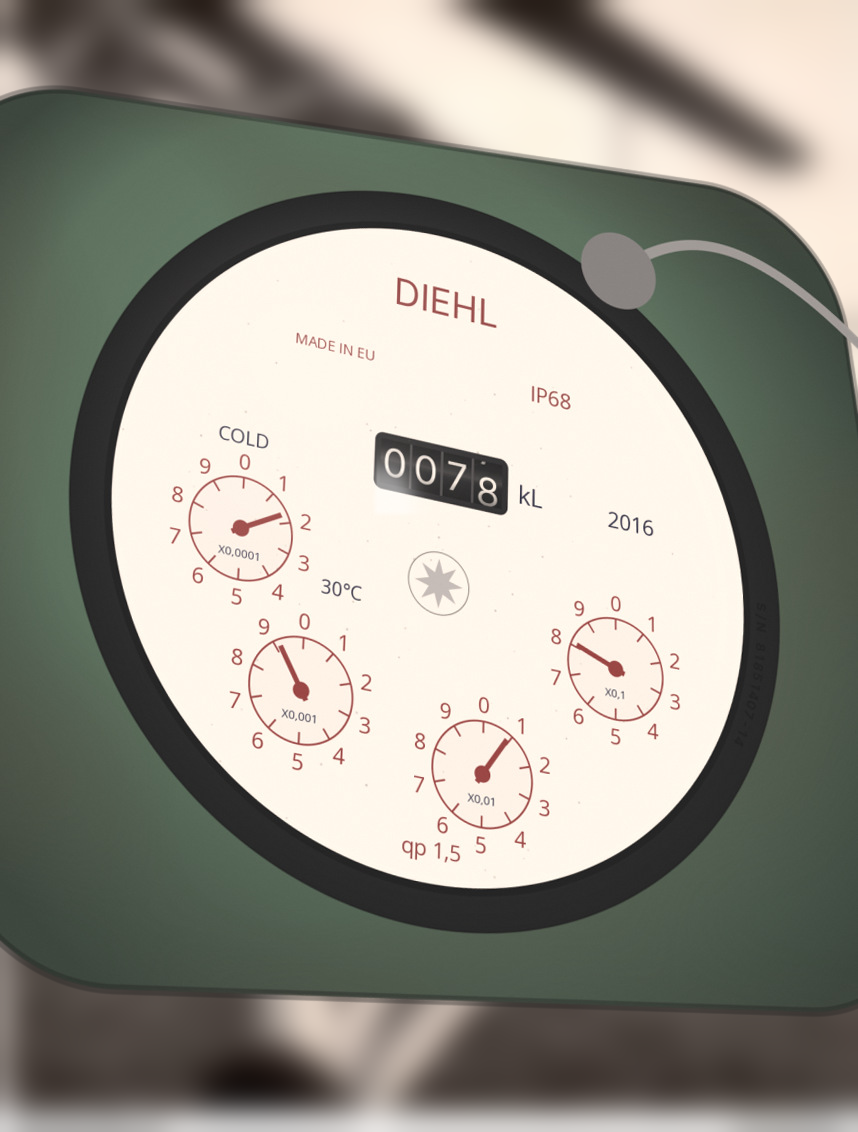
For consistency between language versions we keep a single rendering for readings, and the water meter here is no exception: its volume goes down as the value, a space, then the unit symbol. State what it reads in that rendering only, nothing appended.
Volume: 77.8091 kL
